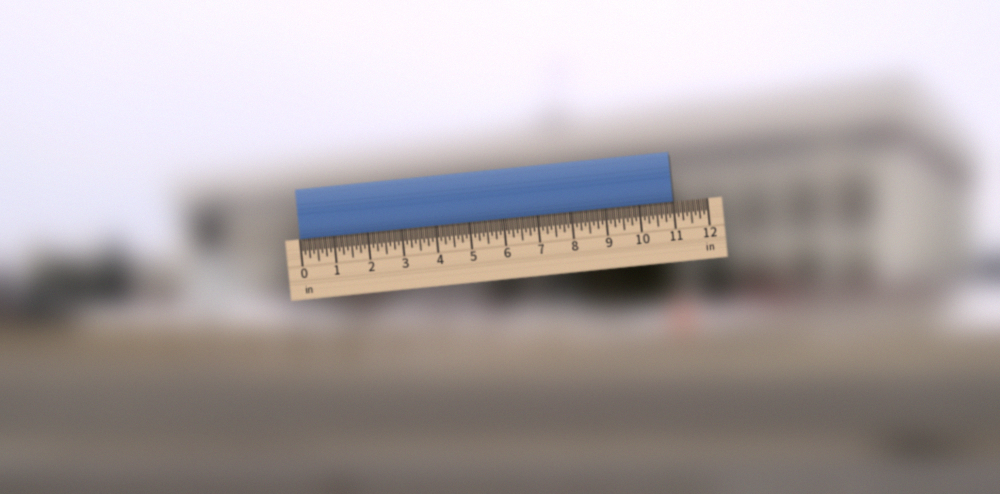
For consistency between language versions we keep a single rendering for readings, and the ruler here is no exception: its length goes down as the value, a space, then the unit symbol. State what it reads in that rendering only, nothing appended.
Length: 11 in
